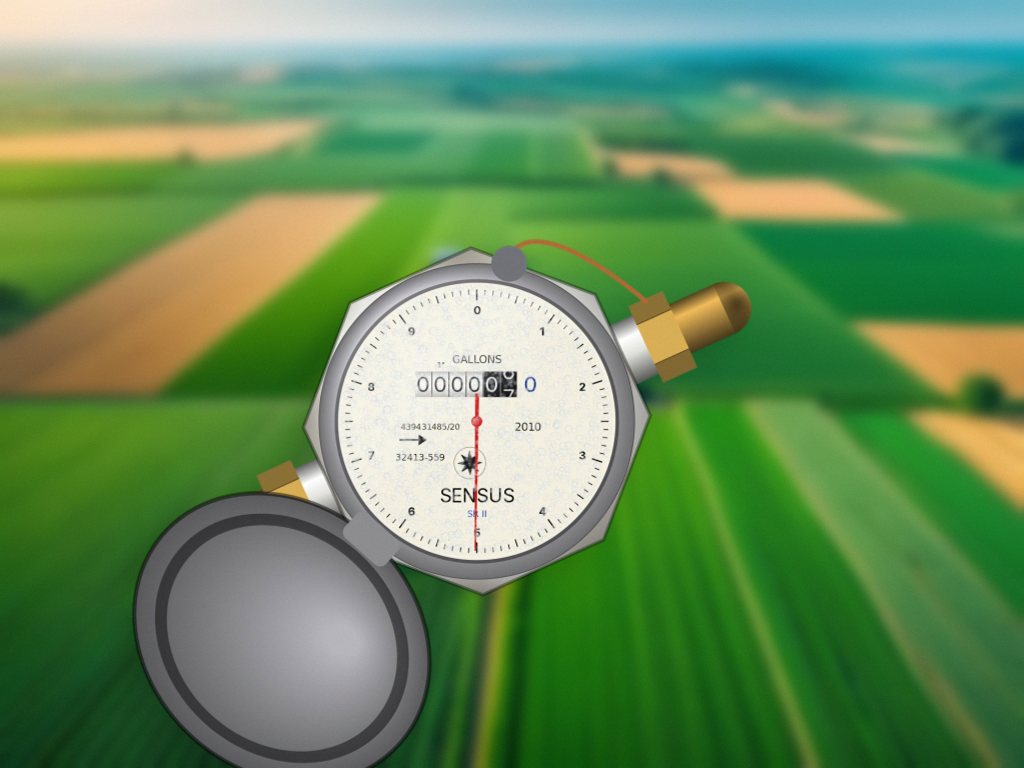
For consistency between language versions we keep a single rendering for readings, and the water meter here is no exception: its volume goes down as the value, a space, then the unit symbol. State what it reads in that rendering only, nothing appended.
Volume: 65.0 gal
